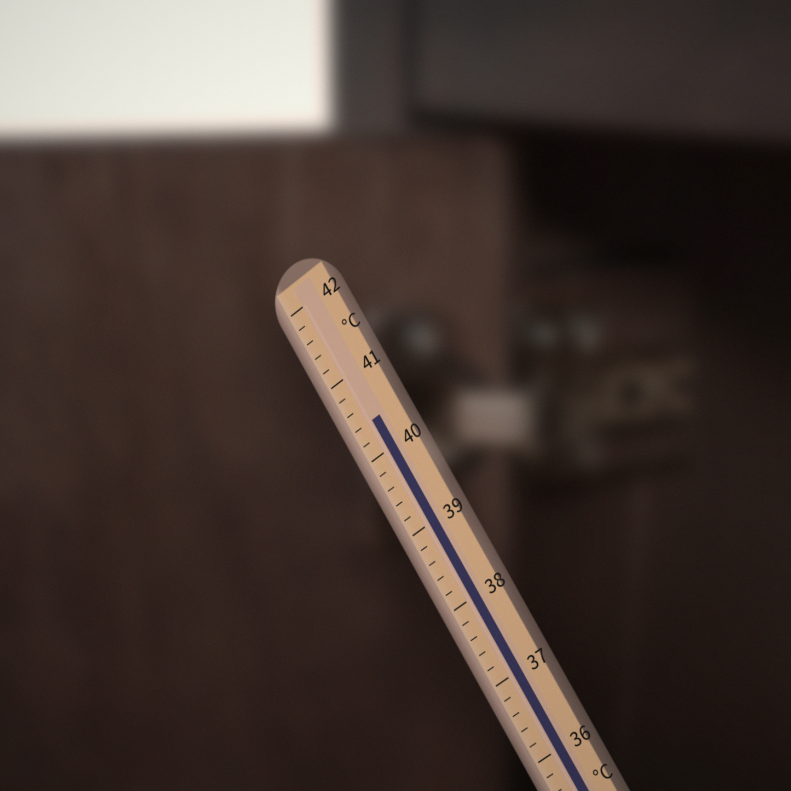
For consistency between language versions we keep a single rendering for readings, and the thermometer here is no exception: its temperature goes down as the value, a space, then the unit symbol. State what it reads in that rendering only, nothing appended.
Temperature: 40.4 °C
